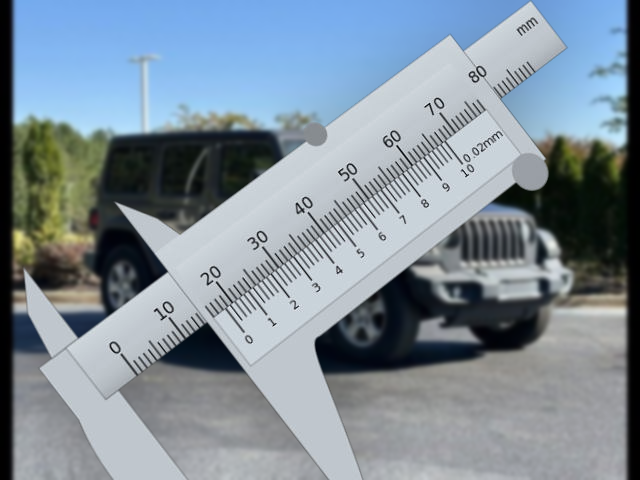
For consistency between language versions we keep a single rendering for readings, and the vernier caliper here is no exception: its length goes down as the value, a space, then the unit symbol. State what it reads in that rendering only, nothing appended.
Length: 18.5 mm
